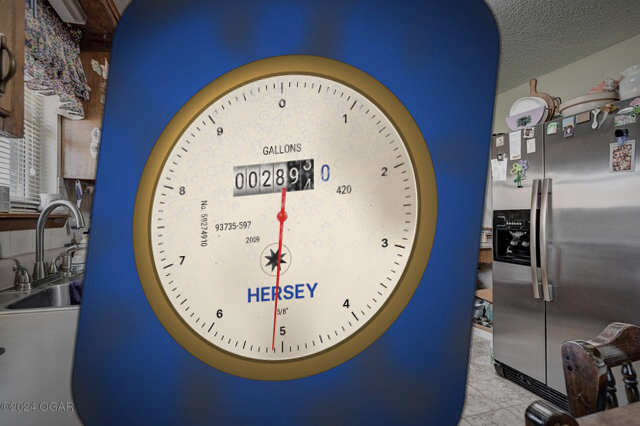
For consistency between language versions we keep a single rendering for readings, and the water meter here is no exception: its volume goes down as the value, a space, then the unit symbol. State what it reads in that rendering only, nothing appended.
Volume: 28935.1 gal
